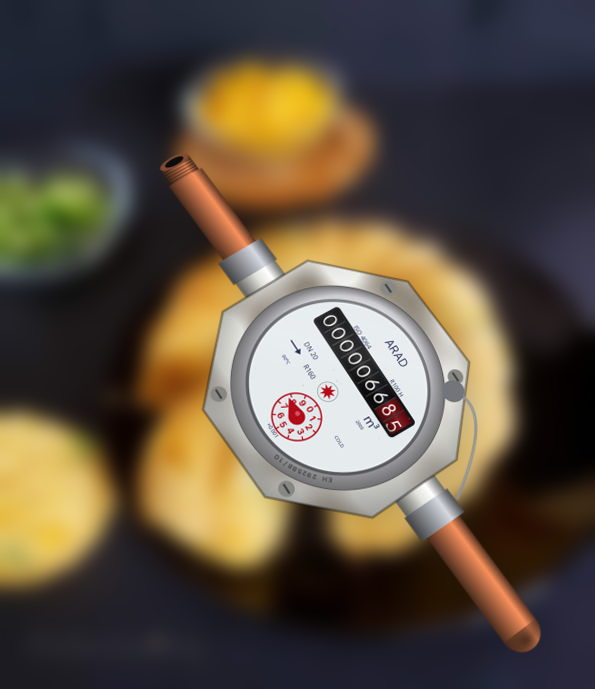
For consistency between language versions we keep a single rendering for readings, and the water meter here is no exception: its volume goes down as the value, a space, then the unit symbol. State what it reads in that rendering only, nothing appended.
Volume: 66.847 m³
